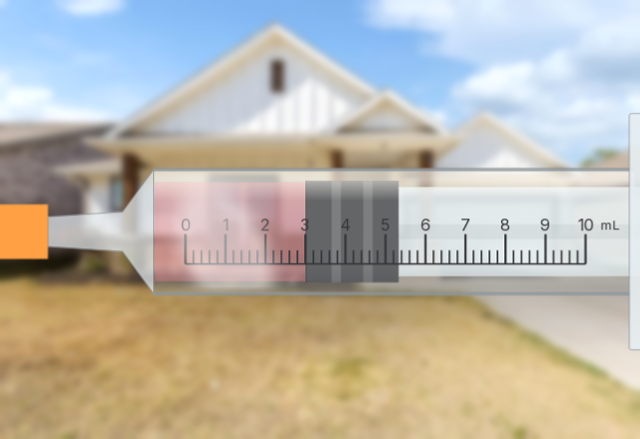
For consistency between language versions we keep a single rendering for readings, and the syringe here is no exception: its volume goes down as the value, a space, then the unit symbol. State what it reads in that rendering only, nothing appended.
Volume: 3 mL
